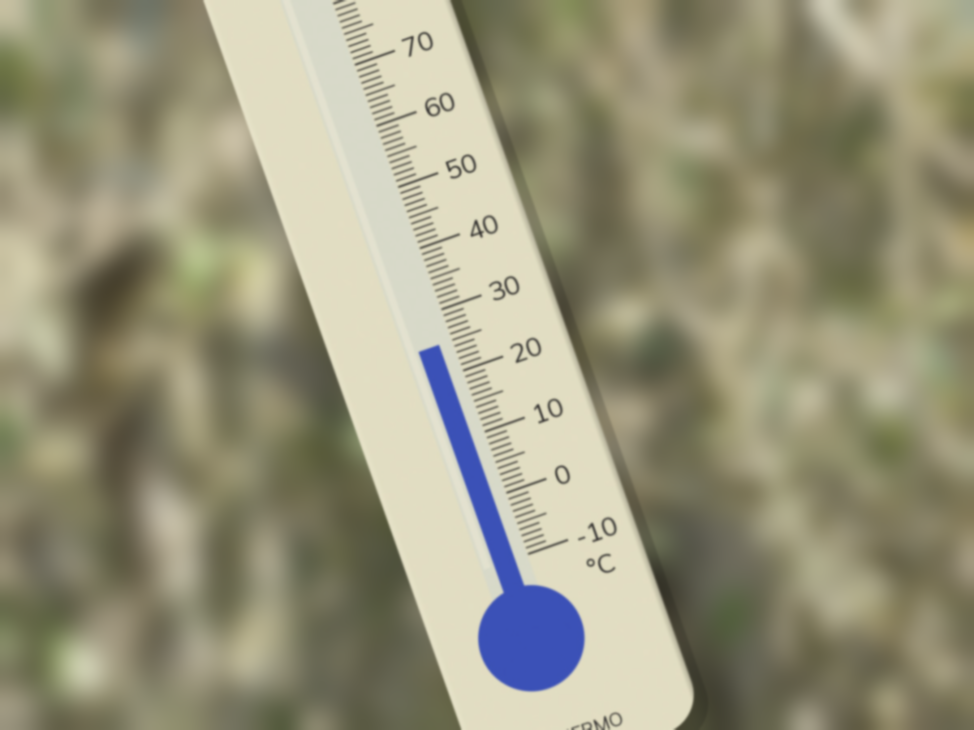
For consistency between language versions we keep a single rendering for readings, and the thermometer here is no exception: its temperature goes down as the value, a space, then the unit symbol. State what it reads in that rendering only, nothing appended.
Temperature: 25 °C
